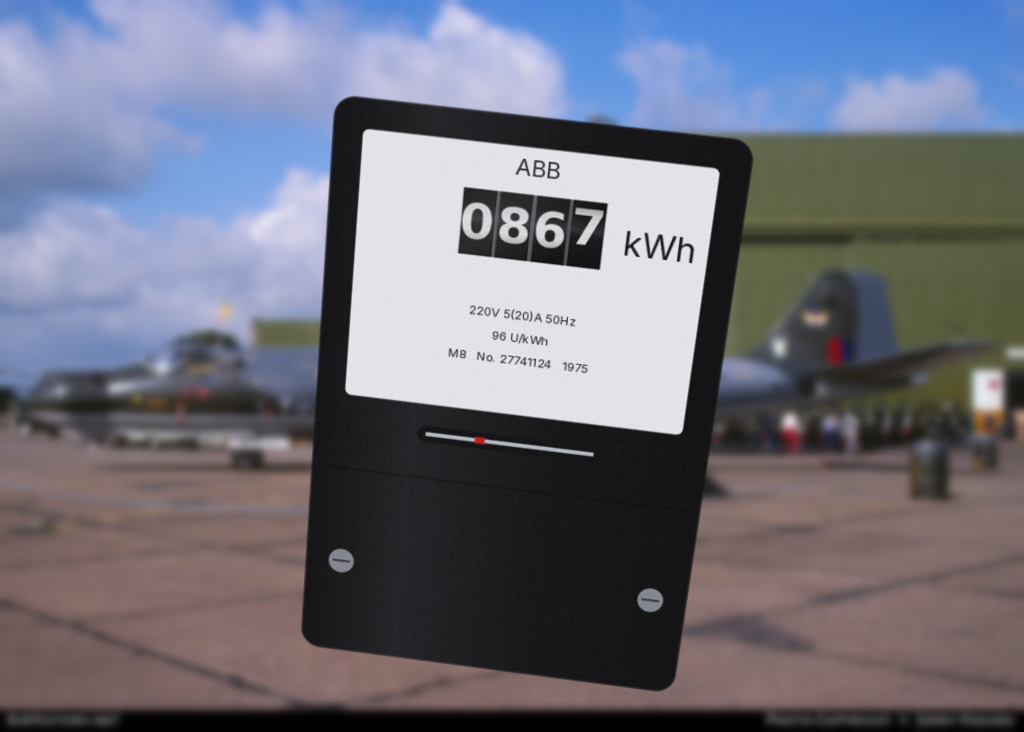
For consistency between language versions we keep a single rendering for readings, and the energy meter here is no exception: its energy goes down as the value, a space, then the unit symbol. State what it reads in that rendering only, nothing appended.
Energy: 867 kWh
